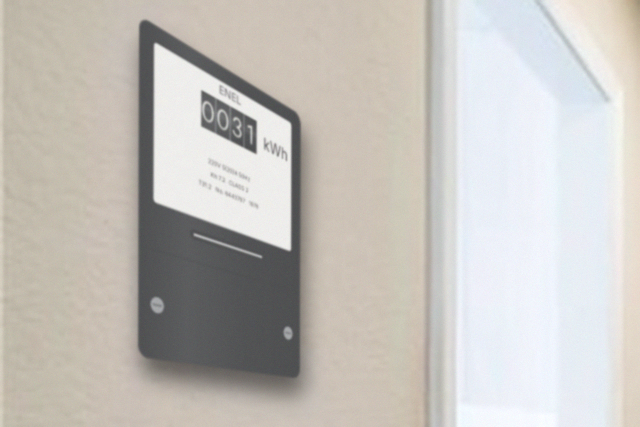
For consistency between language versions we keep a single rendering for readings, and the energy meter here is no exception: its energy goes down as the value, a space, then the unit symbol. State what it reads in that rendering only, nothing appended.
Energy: 31 kWh
